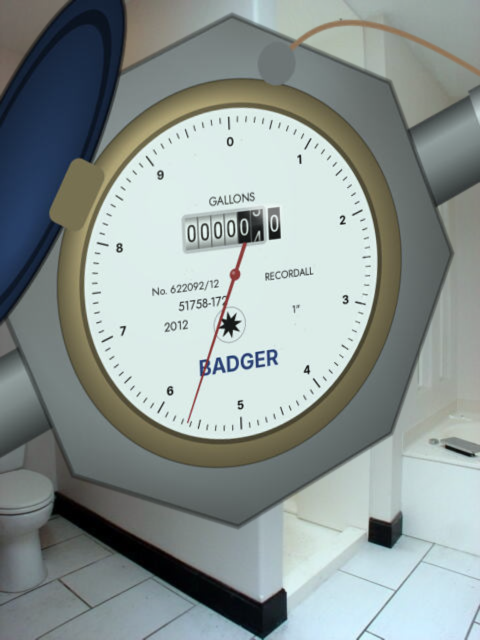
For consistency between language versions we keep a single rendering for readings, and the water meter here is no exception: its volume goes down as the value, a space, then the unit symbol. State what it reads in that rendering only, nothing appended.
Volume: 35.6 gal
